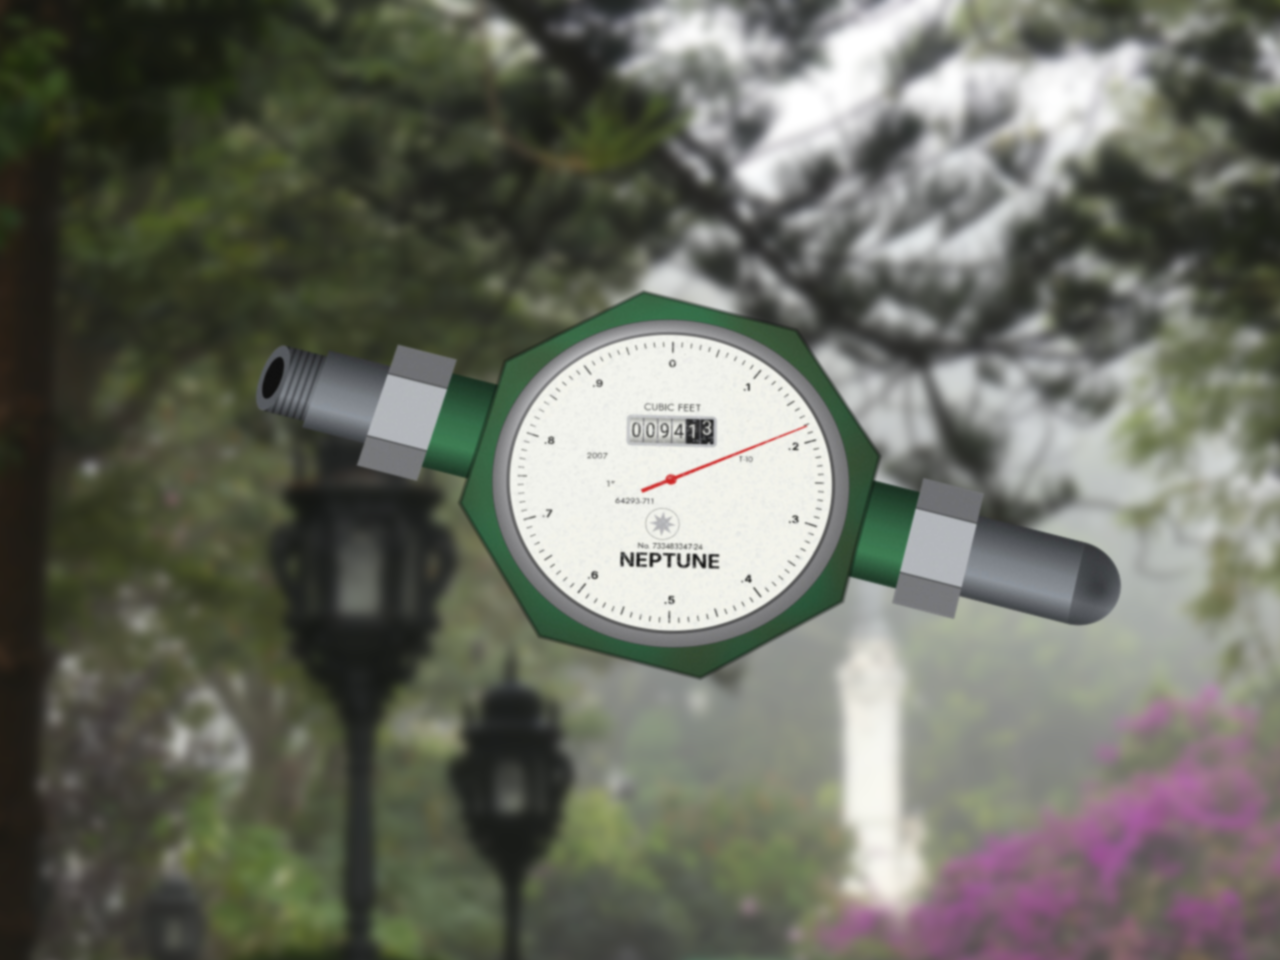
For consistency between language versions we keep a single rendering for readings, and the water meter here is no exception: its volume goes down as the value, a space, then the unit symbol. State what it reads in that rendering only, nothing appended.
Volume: 9413.18 ft³
